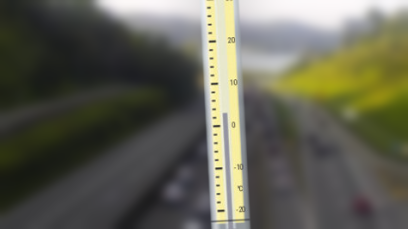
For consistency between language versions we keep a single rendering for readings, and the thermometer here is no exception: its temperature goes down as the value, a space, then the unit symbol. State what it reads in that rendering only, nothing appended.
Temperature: 3 °C
